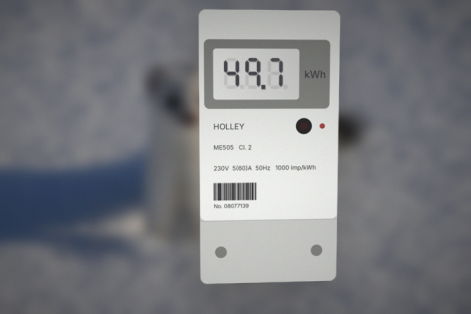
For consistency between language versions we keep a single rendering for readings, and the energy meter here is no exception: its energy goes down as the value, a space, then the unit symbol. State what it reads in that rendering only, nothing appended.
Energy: 49.7 kWh
